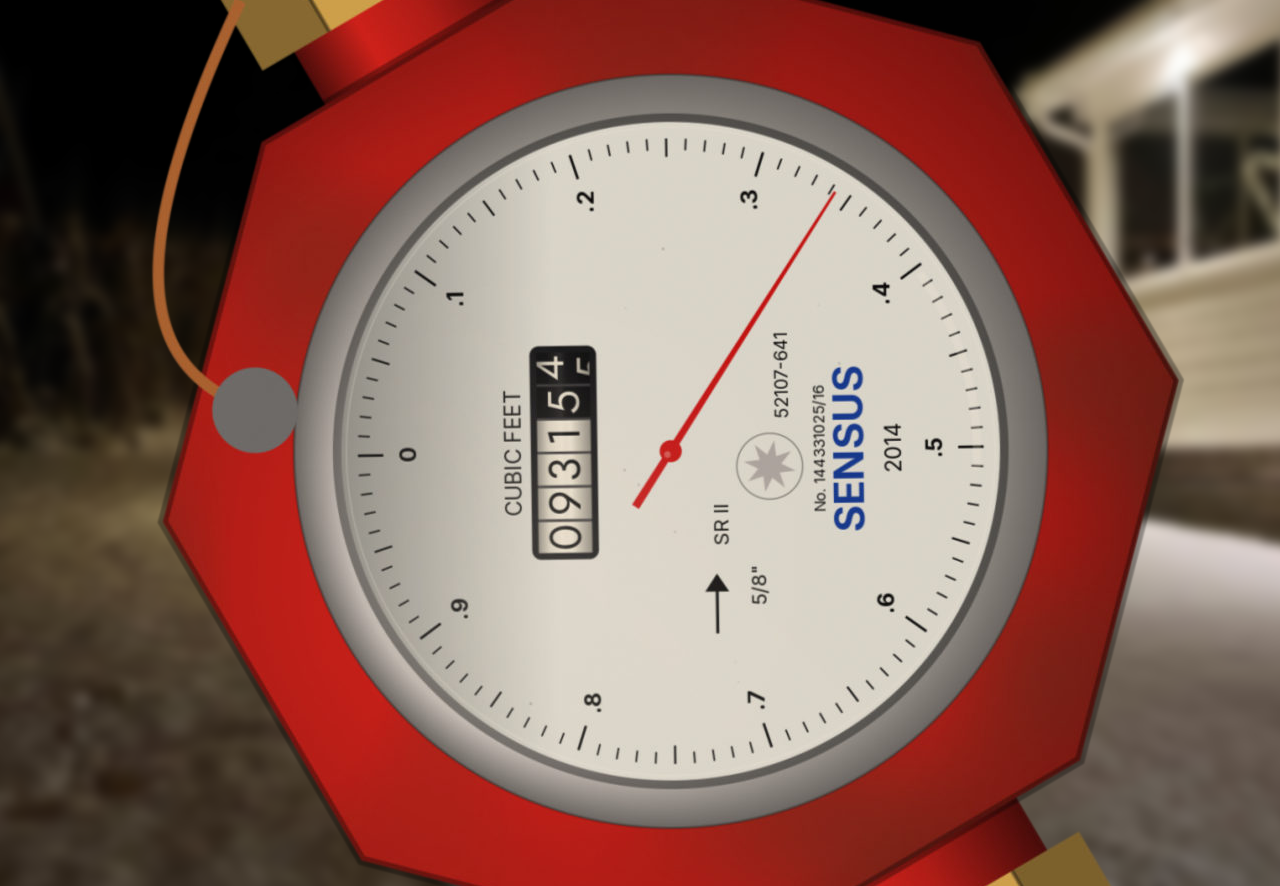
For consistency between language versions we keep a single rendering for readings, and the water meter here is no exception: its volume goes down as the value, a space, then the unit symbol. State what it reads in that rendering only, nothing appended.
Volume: 93154.34 ft³
